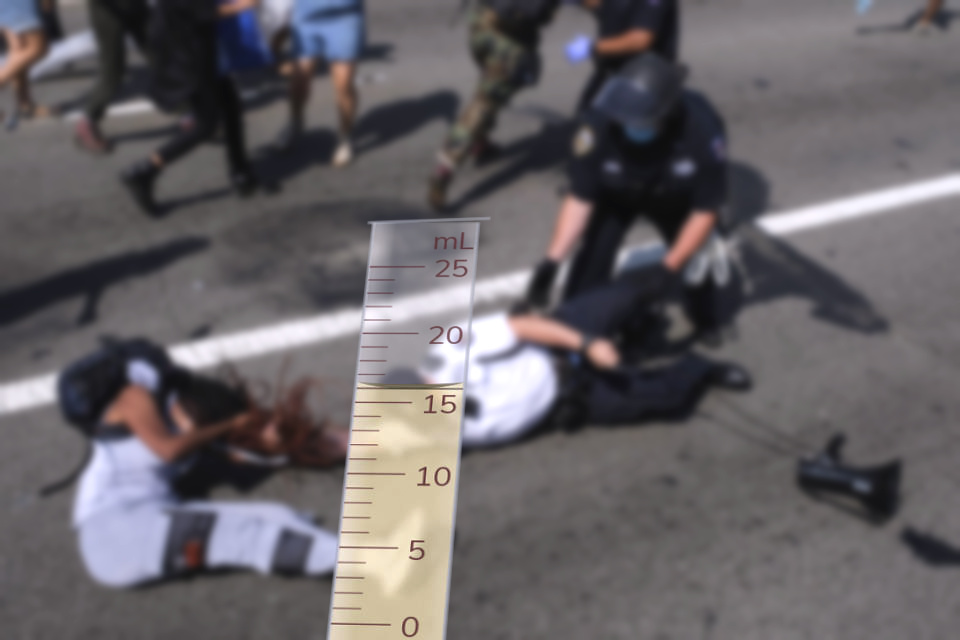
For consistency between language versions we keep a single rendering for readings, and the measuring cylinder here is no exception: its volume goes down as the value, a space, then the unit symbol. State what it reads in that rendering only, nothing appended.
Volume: 16 mL
